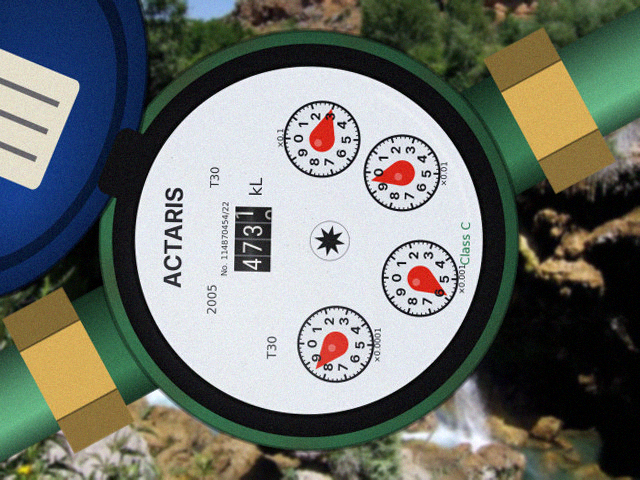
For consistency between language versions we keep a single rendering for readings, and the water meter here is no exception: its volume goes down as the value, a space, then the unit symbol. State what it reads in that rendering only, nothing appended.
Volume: 4731.2958 kL
